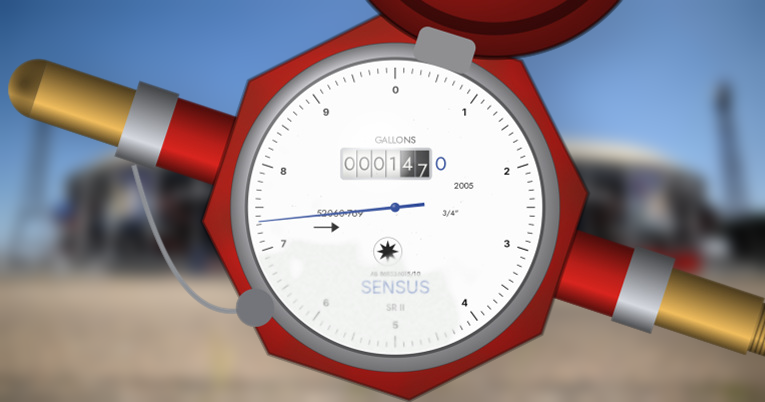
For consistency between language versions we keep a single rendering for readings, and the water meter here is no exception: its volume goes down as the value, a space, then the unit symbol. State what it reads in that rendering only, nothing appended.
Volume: 1467.3 gal
